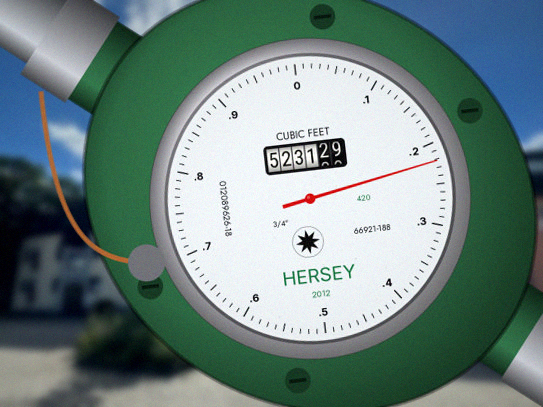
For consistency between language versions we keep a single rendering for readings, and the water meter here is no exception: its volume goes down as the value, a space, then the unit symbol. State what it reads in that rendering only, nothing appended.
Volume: 523129.22 ft³
